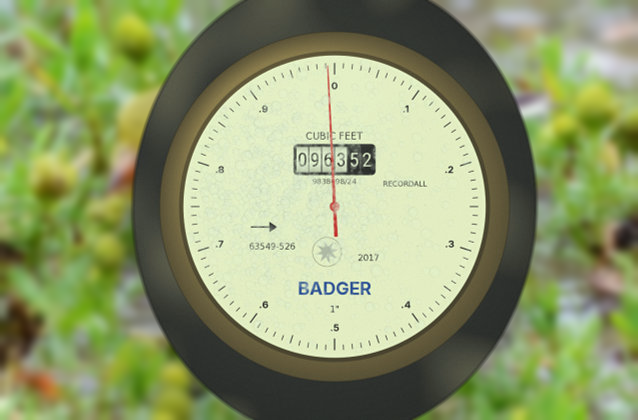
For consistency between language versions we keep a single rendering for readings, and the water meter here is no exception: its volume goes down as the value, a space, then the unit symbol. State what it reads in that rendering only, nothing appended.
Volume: 96351.99 ft³
